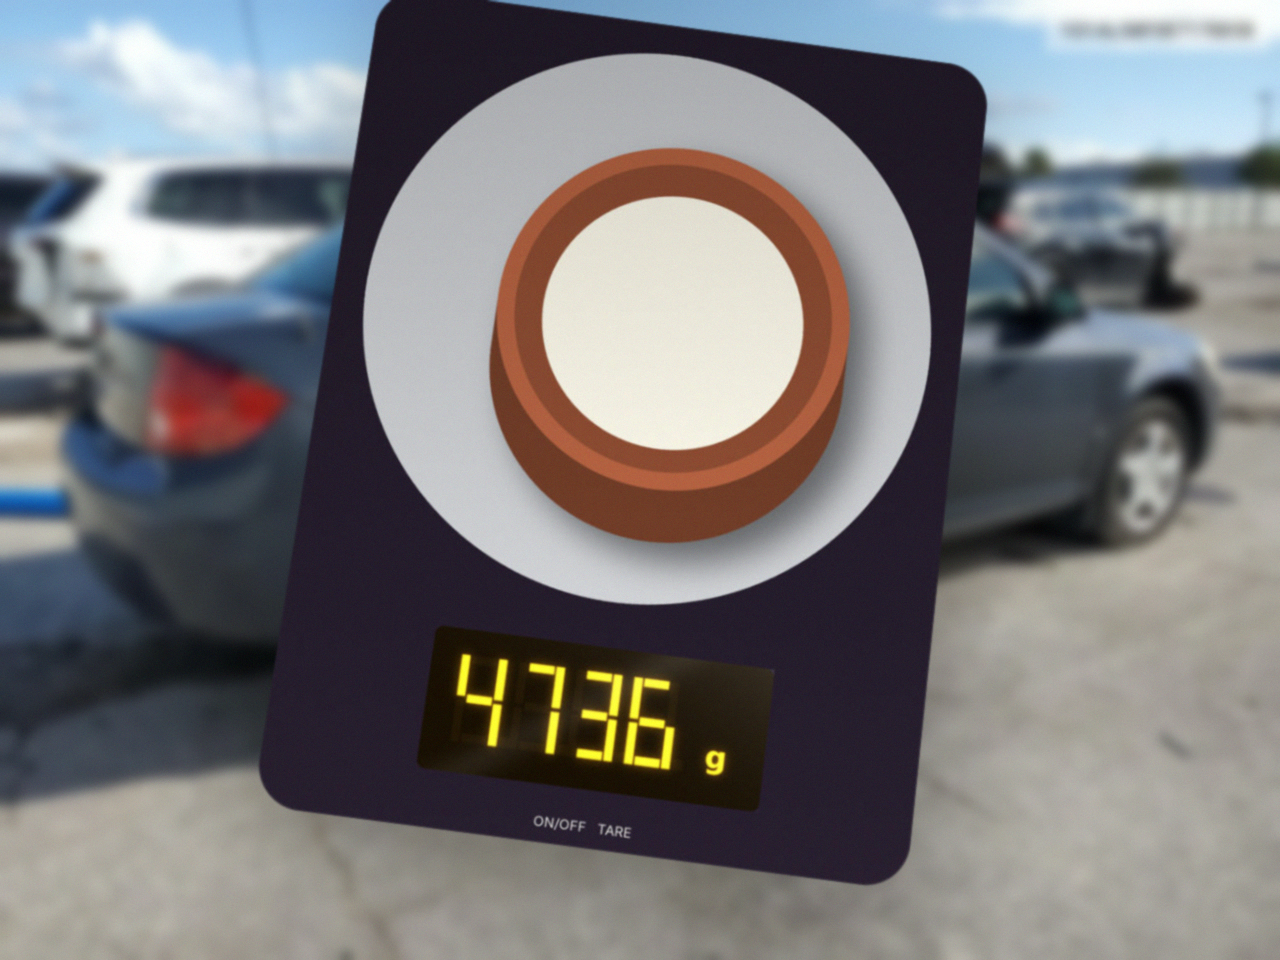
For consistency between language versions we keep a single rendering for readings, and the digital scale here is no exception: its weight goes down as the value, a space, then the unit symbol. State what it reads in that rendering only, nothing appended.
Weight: 4736 g
